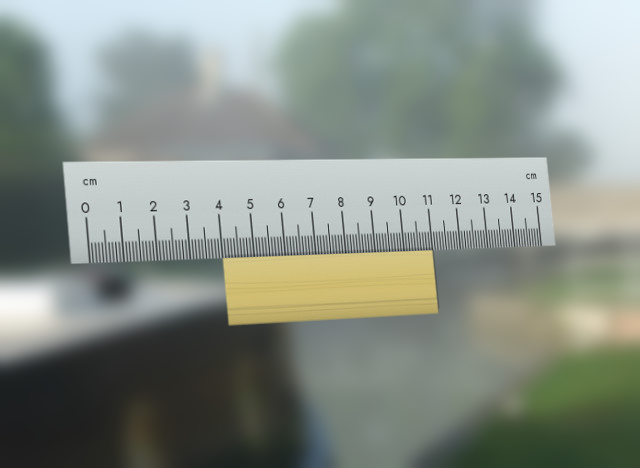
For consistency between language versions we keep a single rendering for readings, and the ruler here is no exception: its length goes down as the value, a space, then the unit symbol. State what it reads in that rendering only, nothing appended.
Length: 7 cm
